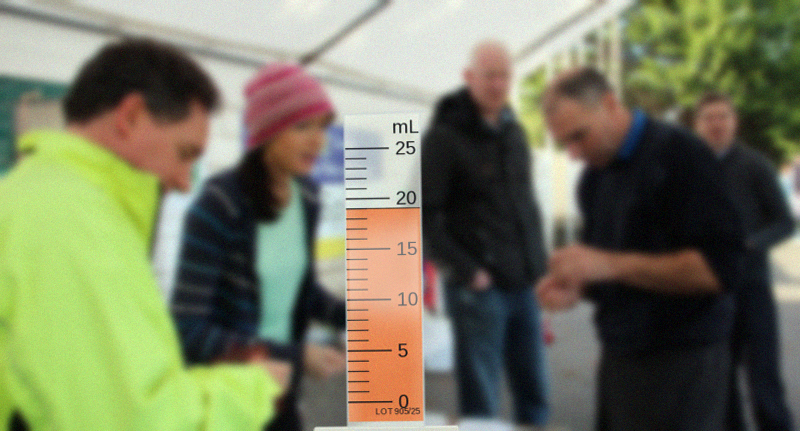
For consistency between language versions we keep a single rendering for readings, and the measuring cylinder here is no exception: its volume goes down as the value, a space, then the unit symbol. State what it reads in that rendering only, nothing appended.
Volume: 19 mL
